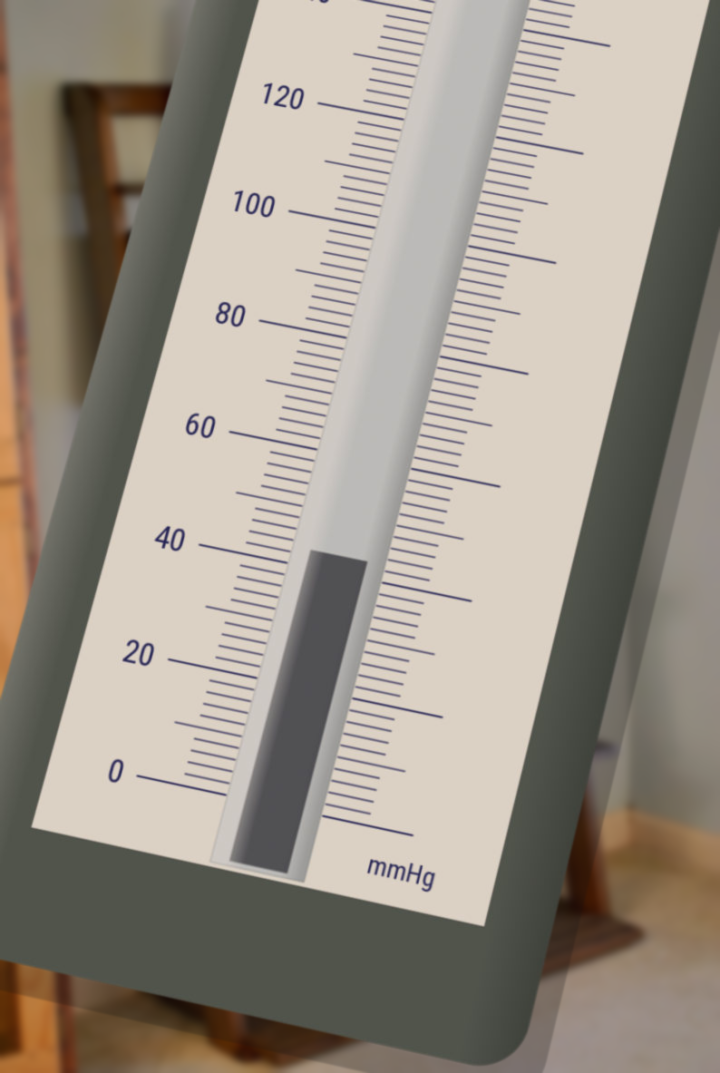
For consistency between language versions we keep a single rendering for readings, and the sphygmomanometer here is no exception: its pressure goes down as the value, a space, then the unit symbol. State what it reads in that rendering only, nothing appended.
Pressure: 43 mmHg
